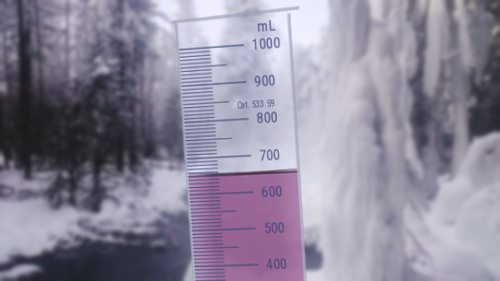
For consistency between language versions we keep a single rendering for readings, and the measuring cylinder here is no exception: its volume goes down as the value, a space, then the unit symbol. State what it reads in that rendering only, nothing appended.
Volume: 650 mL
